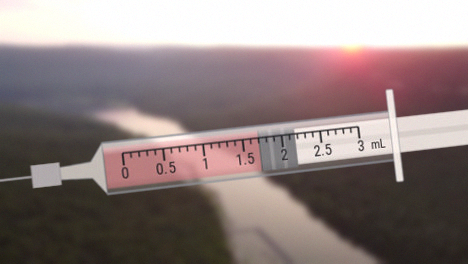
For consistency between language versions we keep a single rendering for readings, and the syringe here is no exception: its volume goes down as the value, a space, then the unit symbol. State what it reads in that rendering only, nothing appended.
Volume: 1.7 mL
